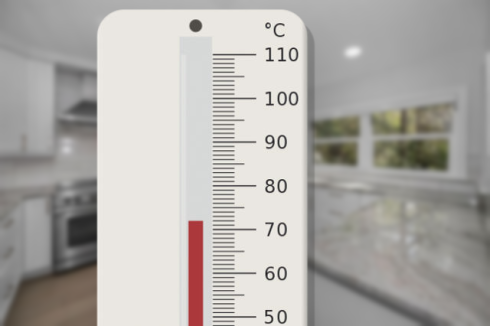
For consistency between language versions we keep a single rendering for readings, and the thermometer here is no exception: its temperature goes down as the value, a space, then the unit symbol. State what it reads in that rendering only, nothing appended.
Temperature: 72 °C
